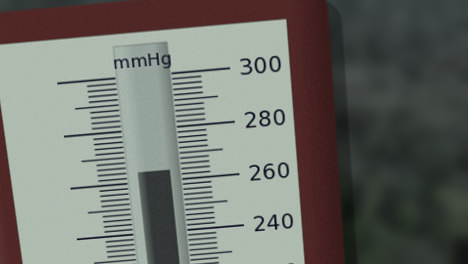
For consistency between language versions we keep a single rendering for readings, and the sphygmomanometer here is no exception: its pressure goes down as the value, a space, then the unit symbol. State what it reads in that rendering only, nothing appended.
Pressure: 264 mmHg
